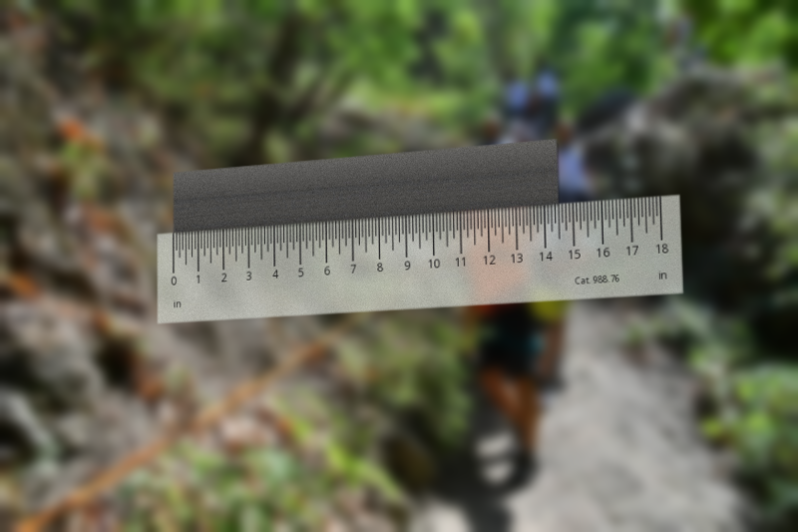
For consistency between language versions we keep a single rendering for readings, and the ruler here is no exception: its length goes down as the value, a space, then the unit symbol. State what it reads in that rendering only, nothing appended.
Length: 14.5 in
